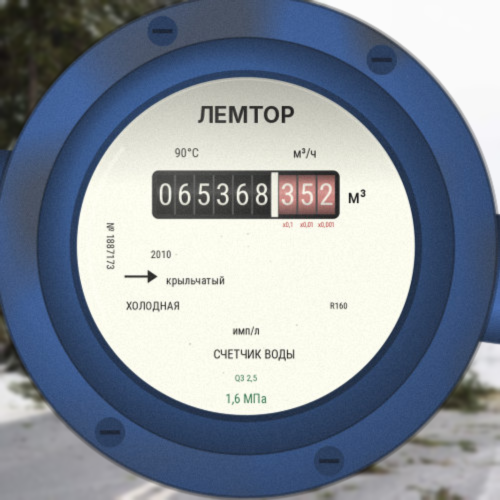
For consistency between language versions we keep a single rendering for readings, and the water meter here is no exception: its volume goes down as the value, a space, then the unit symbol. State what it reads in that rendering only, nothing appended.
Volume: 65368.352 m³
